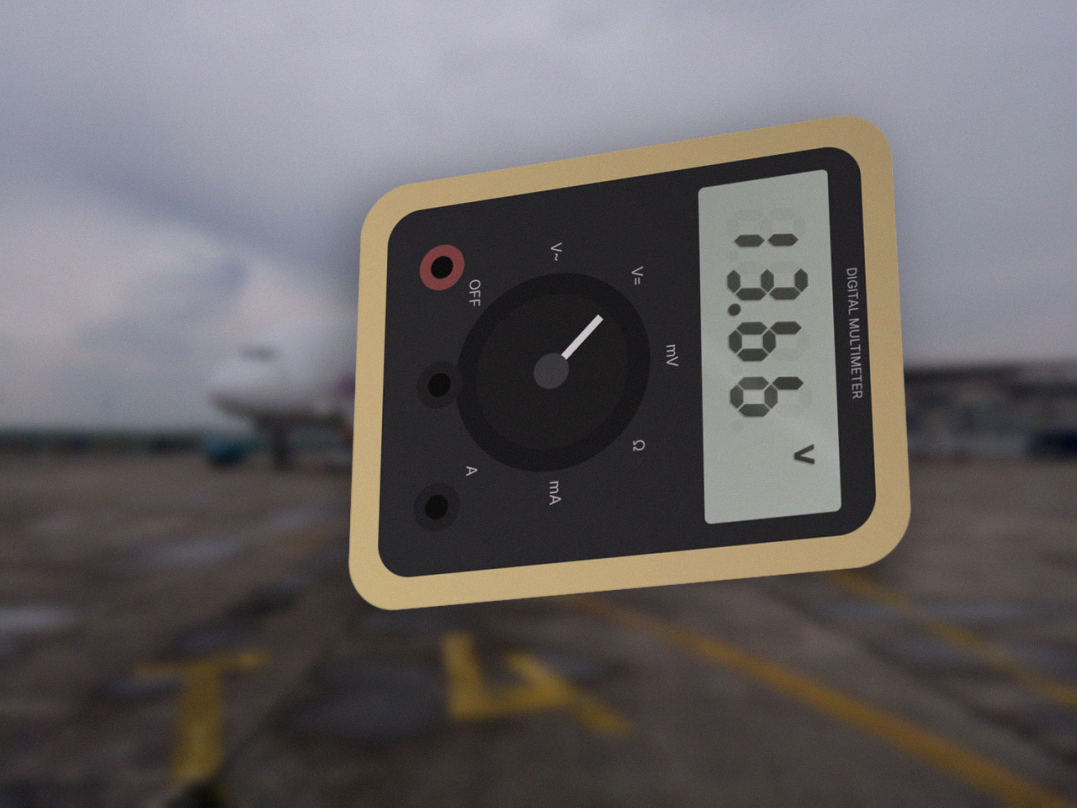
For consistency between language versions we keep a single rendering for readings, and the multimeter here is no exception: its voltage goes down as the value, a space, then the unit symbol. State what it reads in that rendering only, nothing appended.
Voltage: 13.66 V
